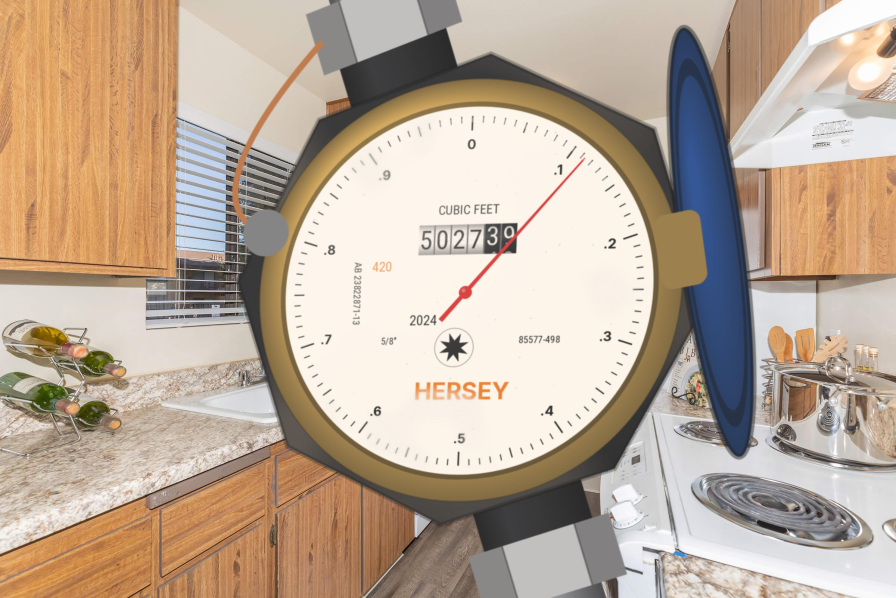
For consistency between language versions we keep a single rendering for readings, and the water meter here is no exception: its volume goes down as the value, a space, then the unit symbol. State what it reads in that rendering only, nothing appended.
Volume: 502739.11 ft³
